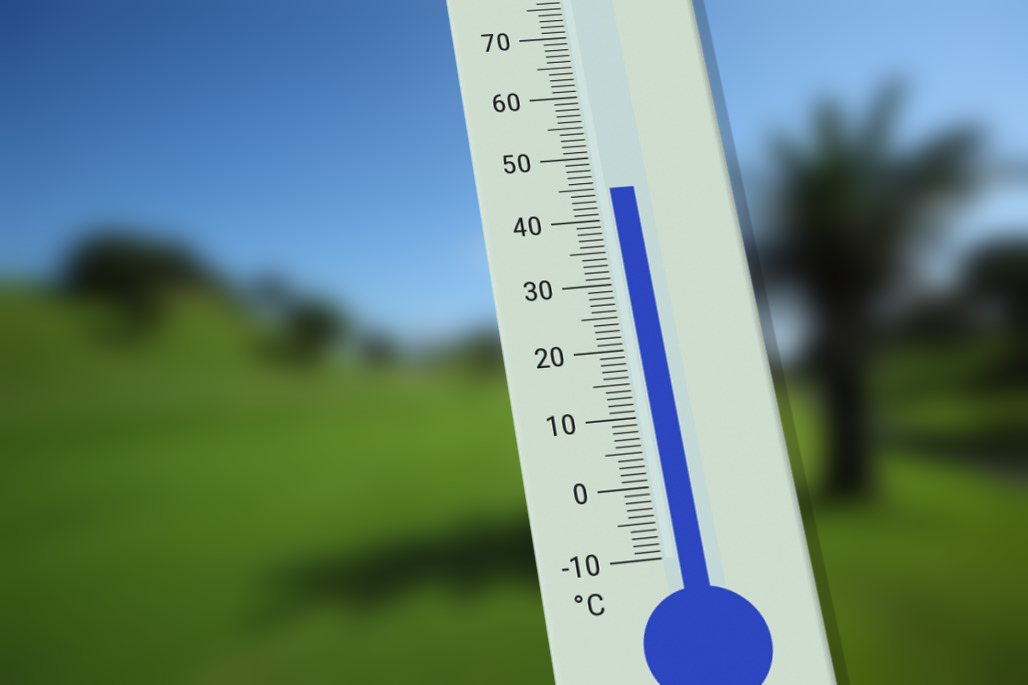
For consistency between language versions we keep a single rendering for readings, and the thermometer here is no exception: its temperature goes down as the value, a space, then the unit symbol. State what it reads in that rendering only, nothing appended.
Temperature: 45 °C
